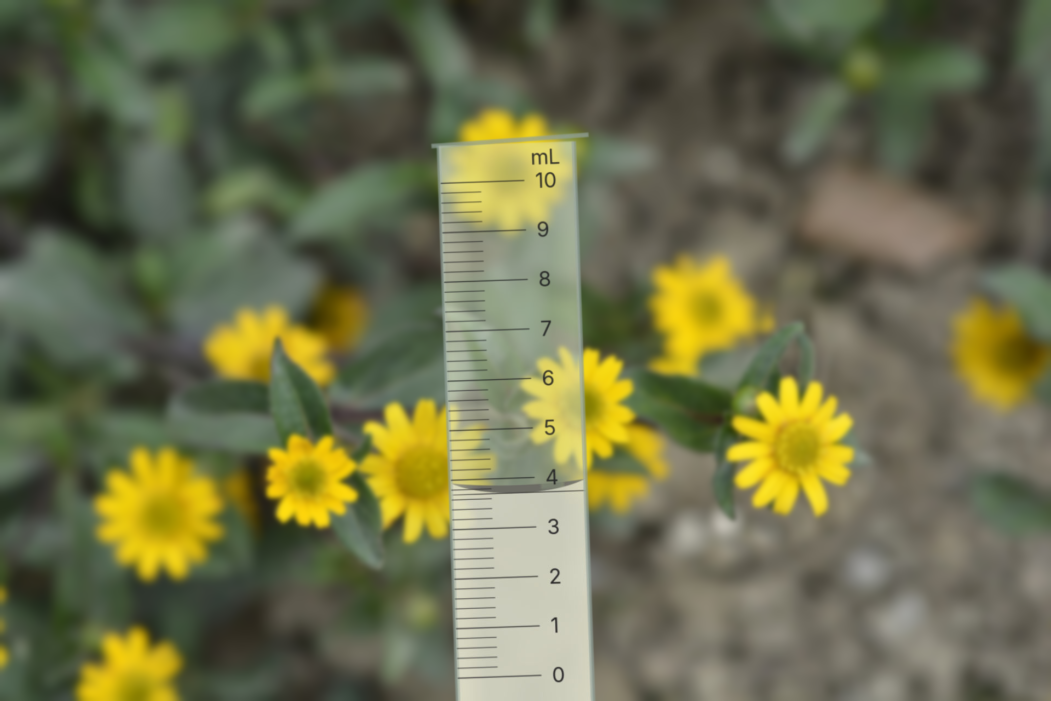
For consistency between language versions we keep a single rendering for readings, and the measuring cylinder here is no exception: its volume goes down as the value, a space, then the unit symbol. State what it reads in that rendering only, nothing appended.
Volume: 3.7 mL
